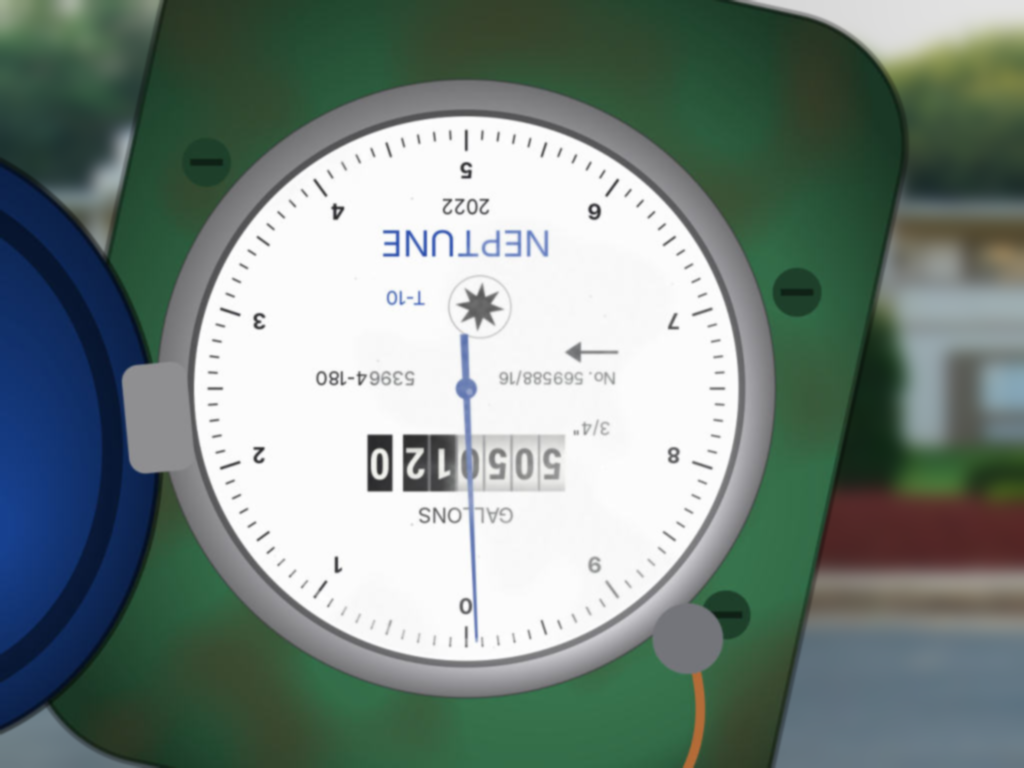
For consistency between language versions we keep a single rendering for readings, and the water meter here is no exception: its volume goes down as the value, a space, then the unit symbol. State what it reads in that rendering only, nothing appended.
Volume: 5050119.9 gal
